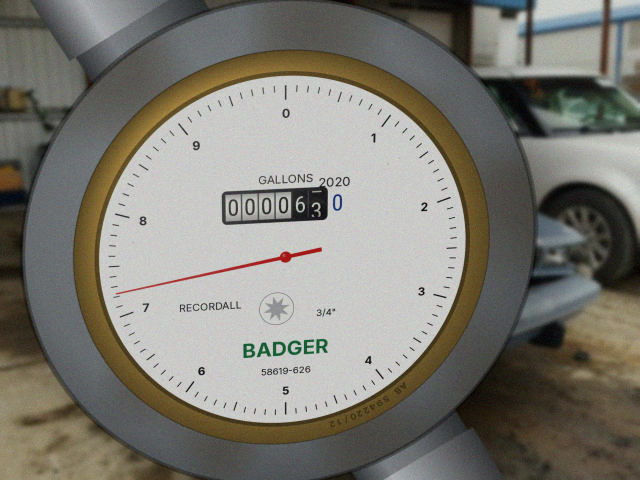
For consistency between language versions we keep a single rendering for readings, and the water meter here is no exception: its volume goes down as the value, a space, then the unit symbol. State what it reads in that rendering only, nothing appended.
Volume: 627.2 gal
